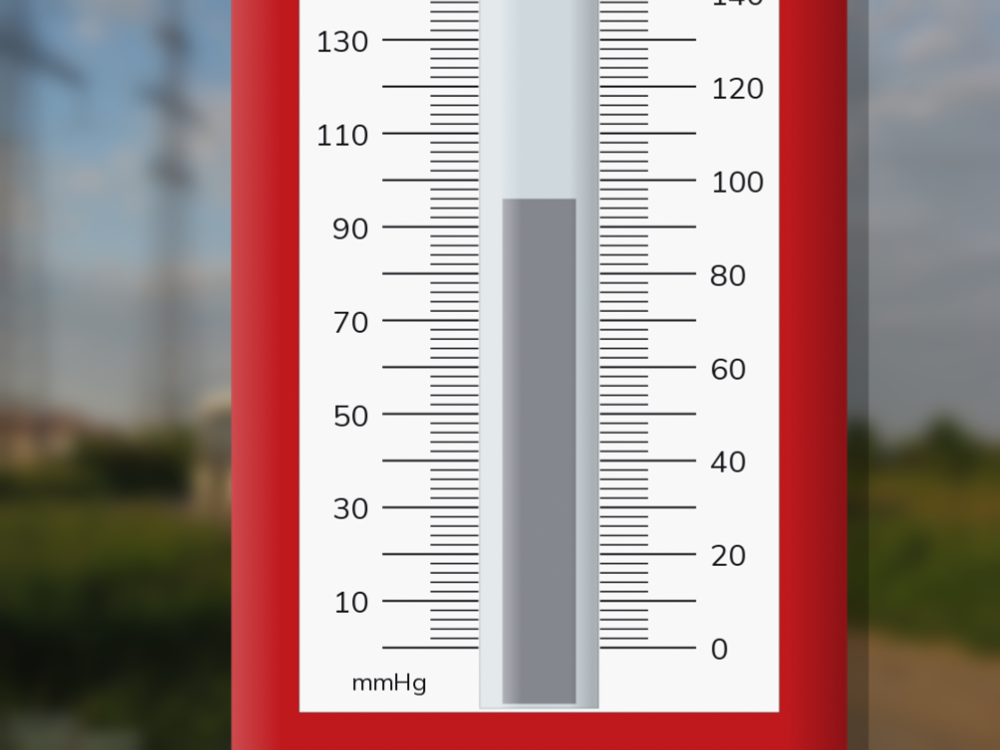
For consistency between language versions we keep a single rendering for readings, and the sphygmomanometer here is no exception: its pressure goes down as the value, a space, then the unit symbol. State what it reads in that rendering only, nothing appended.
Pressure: 96 mmHg
